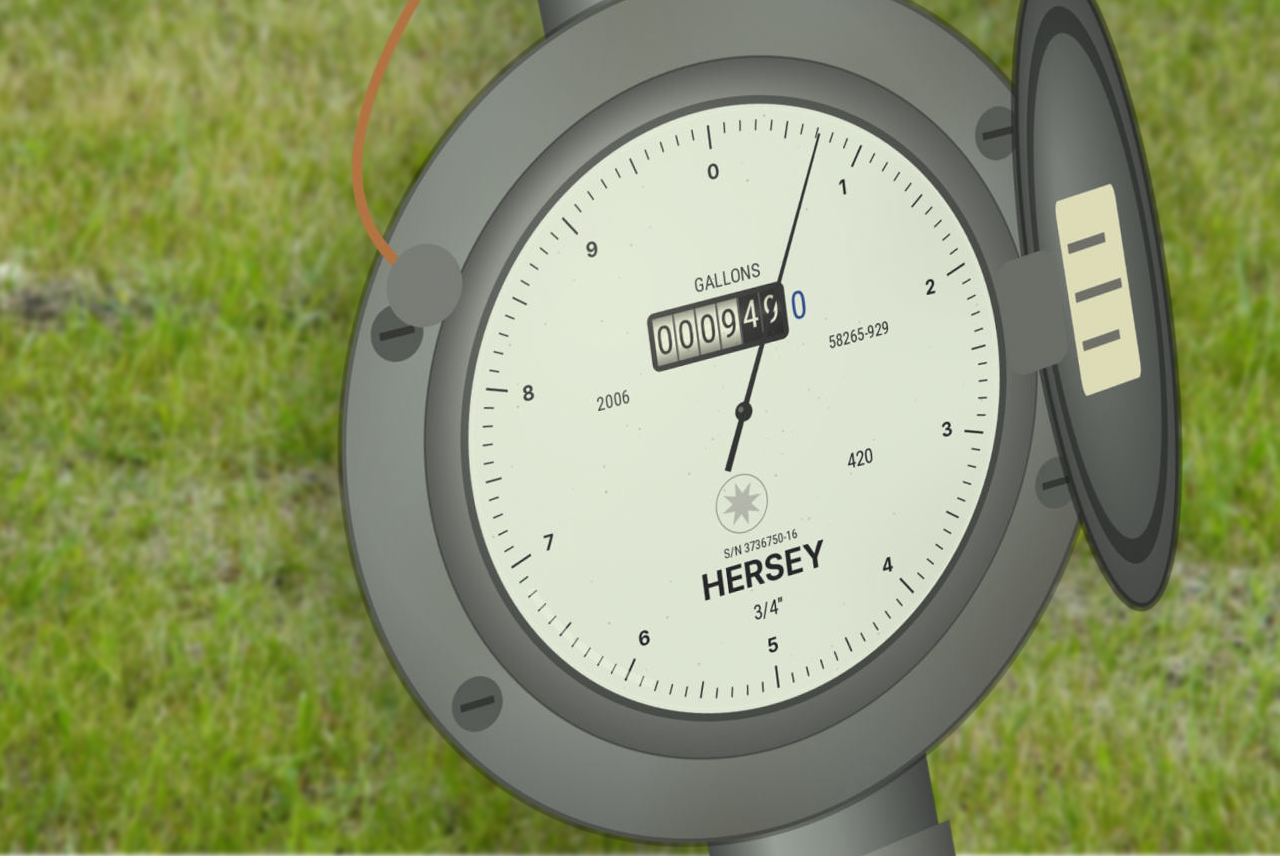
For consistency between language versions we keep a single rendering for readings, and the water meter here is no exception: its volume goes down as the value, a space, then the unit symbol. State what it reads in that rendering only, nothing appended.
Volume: 9490.7 gal
